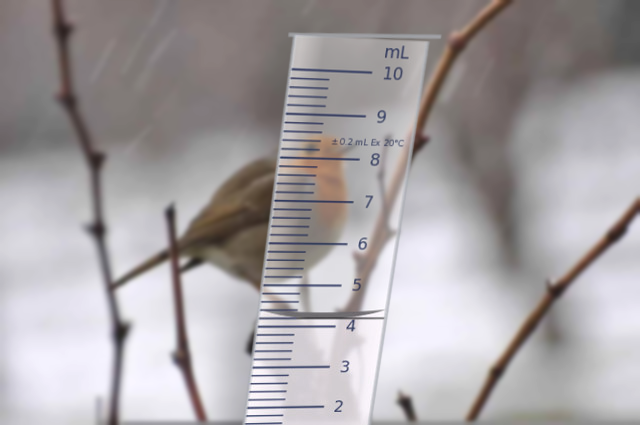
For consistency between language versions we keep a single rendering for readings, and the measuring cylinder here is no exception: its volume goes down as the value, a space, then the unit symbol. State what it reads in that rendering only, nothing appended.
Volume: 4.2 mL
